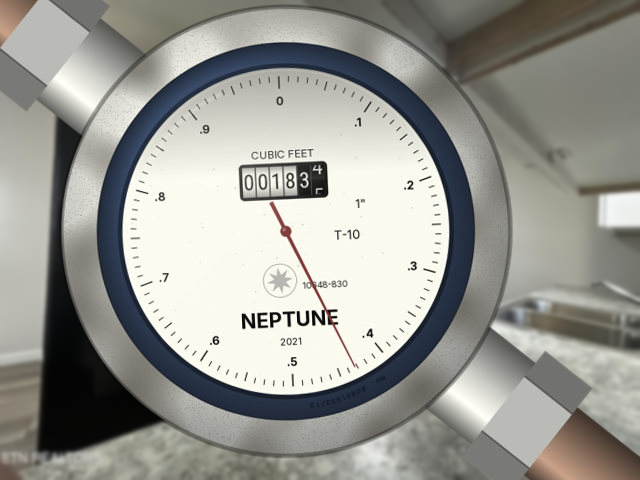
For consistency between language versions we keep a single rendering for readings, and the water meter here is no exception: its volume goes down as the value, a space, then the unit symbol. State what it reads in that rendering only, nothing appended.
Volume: 1834.43 ft³
